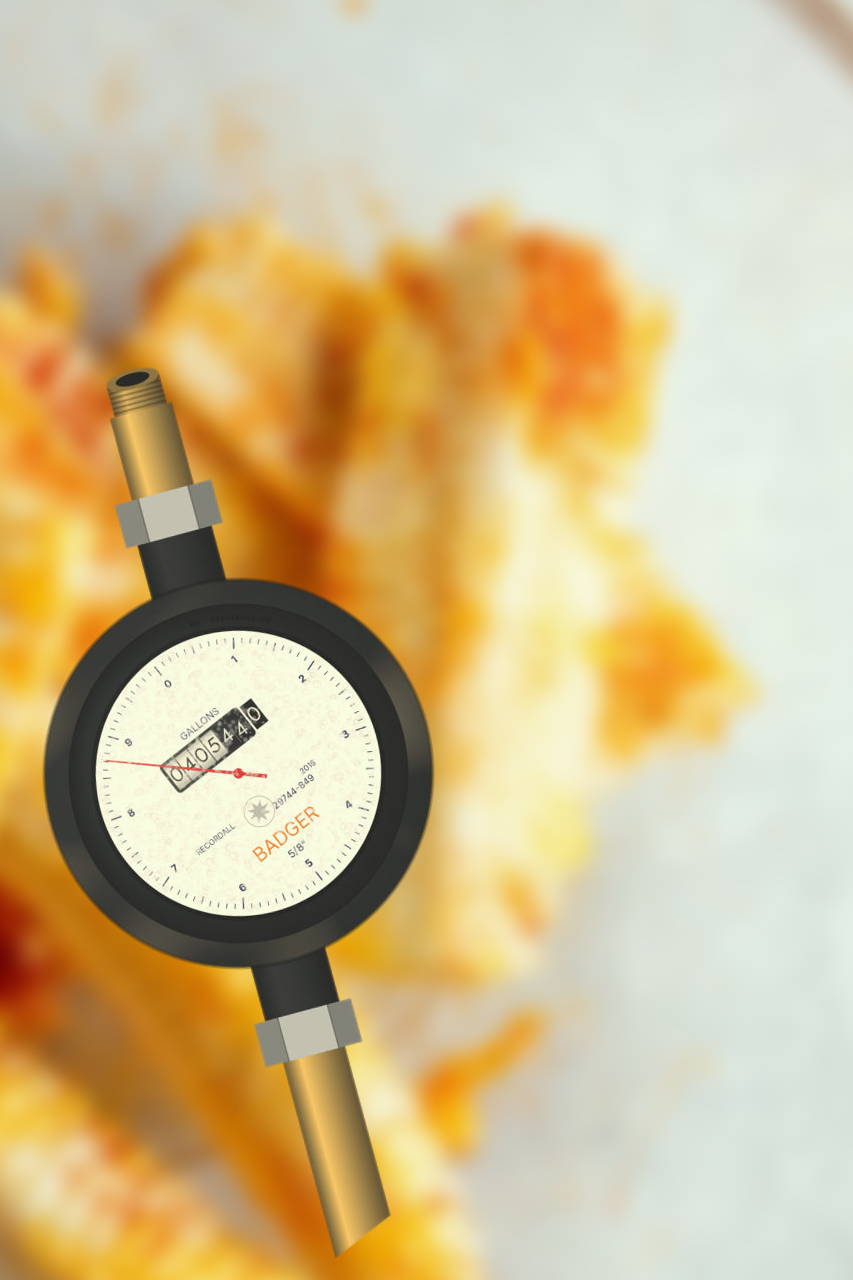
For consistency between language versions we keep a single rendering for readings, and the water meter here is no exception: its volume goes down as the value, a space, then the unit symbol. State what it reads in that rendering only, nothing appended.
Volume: 405438.7 gal
